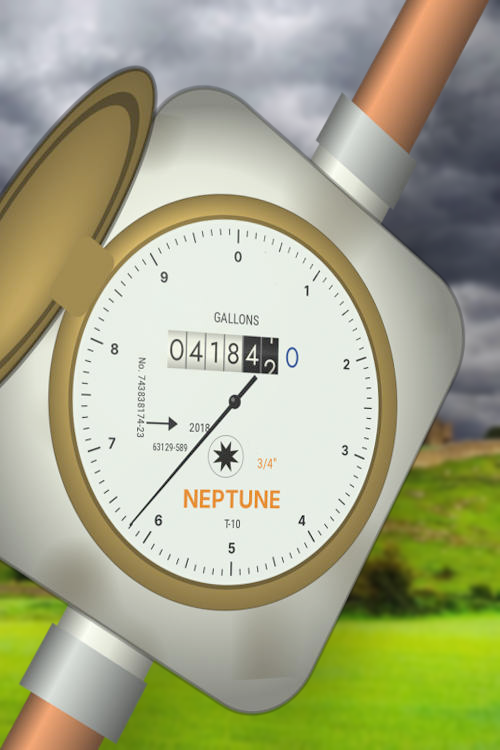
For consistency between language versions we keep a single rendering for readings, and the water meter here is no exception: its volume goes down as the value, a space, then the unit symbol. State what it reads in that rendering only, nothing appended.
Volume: 418416.2 gal
